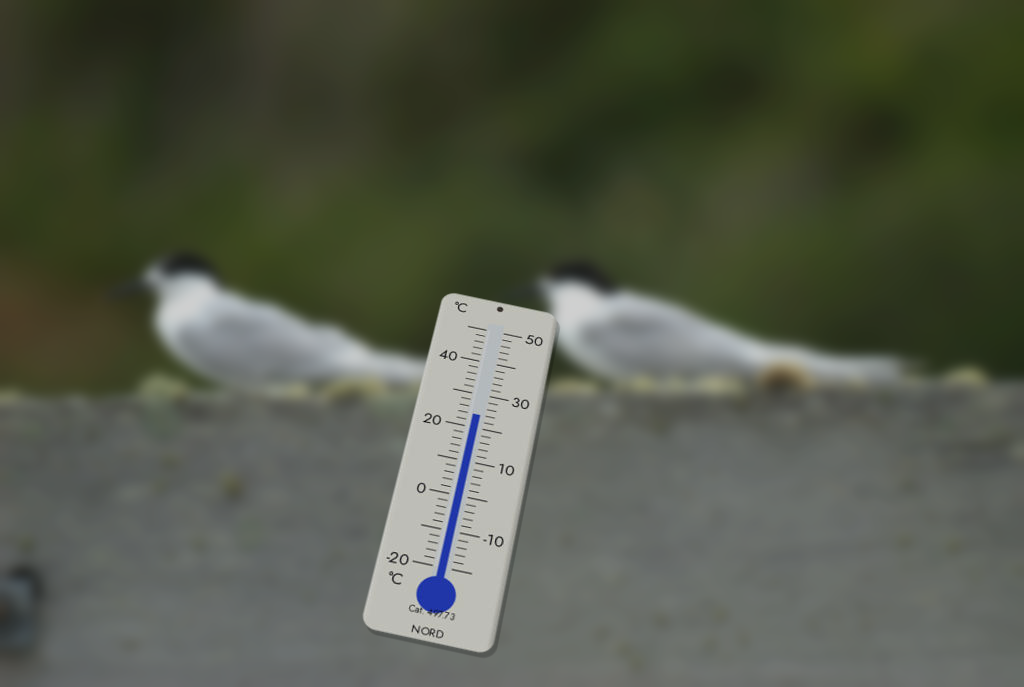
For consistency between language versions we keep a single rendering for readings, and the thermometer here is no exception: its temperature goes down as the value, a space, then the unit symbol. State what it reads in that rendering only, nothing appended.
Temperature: 24 °C
